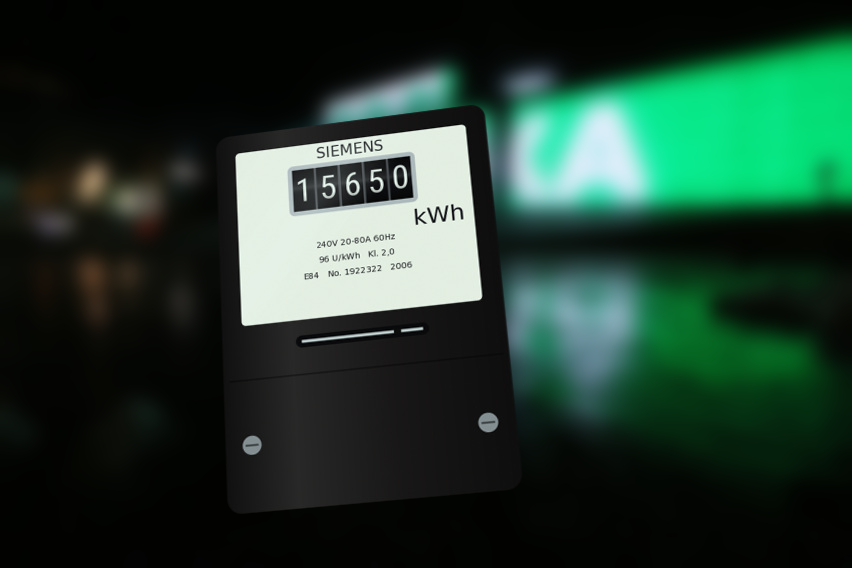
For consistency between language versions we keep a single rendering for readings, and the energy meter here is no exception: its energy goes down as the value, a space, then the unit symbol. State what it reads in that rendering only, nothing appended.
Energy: 15650 kWh
